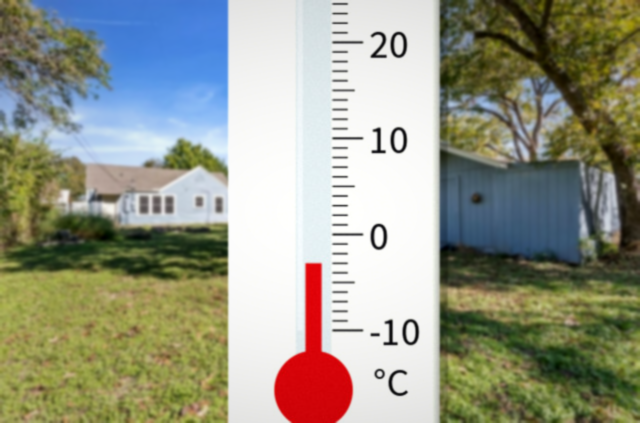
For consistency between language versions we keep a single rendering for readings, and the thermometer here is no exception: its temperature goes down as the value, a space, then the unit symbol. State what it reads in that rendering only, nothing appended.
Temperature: -3 °C
